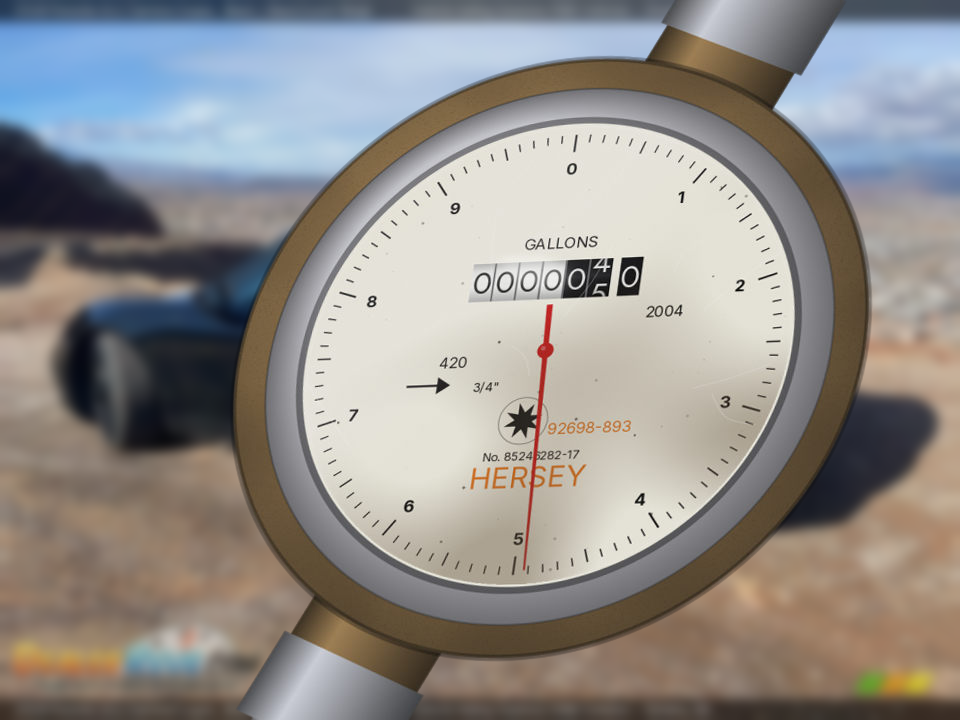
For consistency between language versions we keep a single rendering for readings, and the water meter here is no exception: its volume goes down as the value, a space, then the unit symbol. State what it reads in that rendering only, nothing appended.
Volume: 44.9 gal
